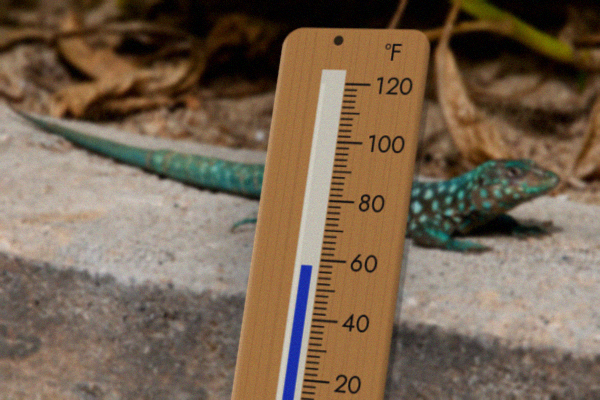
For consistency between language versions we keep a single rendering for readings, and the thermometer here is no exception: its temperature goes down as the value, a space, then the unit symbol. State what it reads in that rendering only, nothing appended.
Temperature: 58 °F
